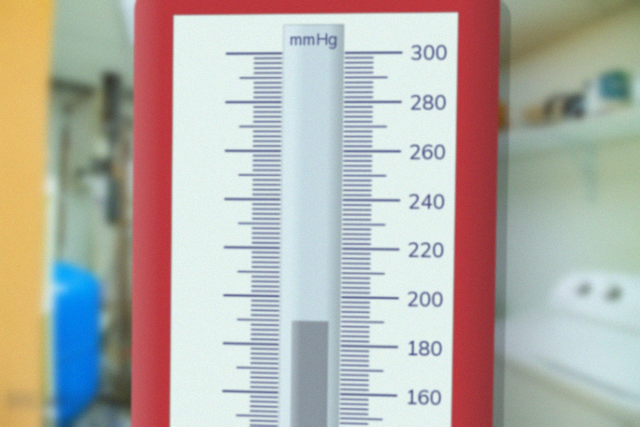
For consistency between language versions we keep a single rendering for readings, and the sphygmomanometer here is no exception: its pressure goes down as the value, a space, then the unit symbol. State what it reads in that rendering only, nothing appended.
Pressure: 190 mmHg
